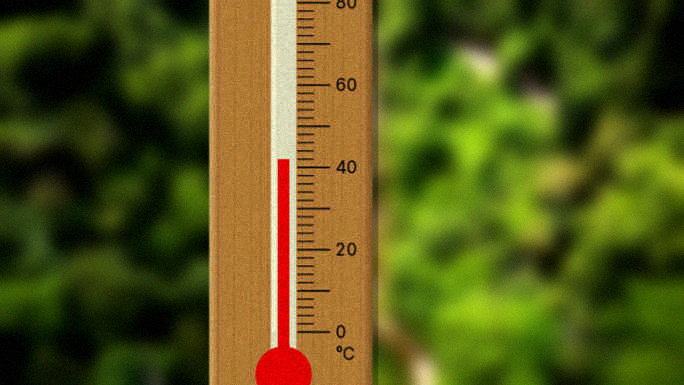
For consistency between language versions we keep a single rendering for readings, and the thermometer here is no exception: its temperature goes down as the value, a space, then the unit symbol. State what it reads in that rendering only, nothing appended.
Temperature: 42 °C
